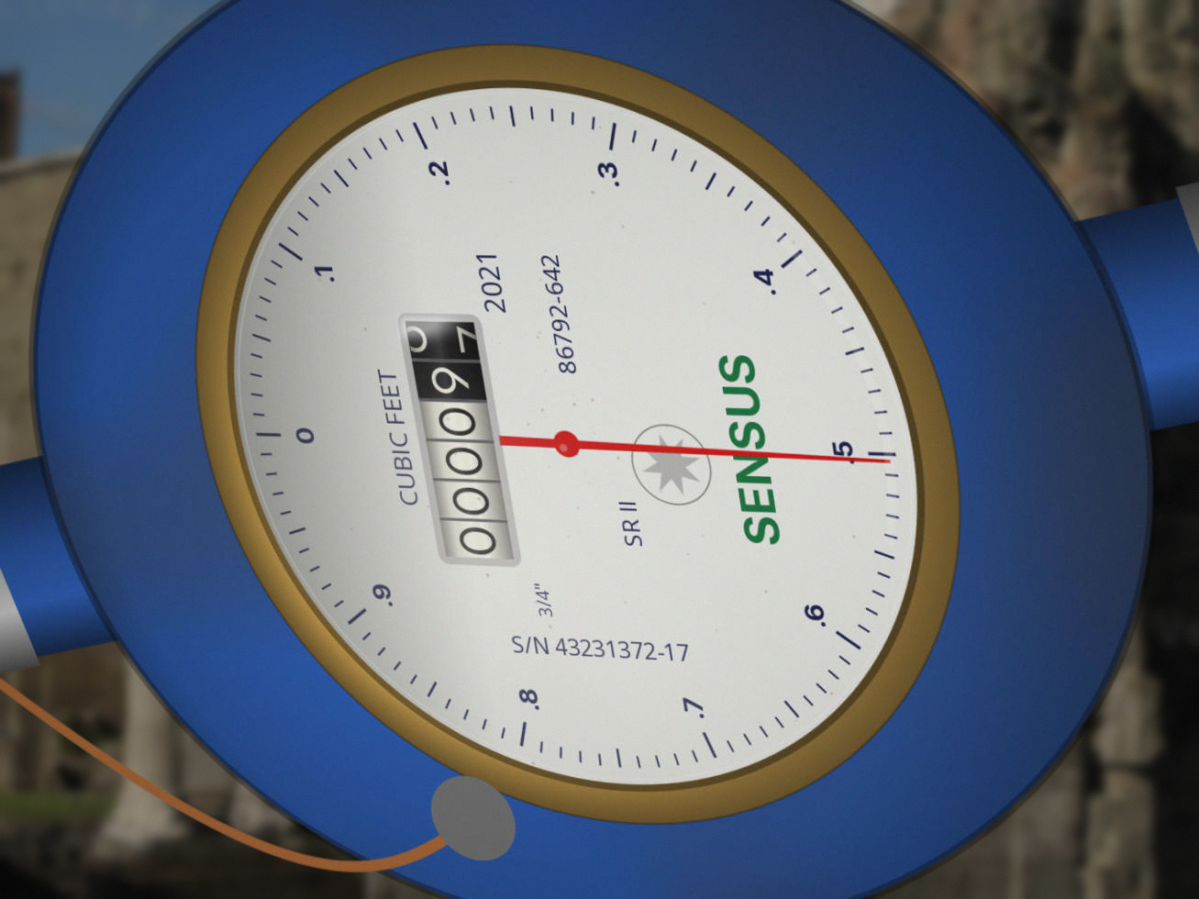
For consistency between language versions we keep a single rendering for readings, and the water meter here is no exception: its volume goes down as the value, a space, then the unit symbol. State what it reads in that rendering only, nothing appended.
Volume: 96.50 ft³
